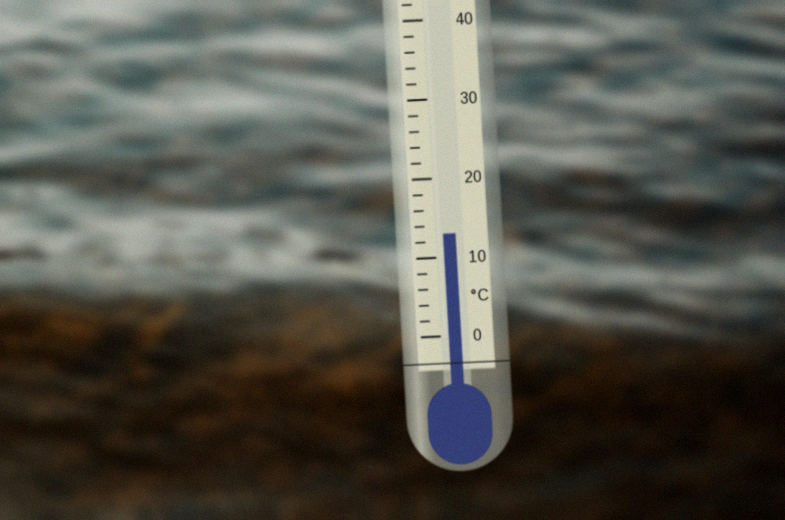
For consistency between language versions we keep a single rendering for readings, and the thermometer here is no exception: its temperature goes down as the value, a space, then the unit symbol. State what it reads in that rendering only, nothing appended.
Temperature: 13 °C
